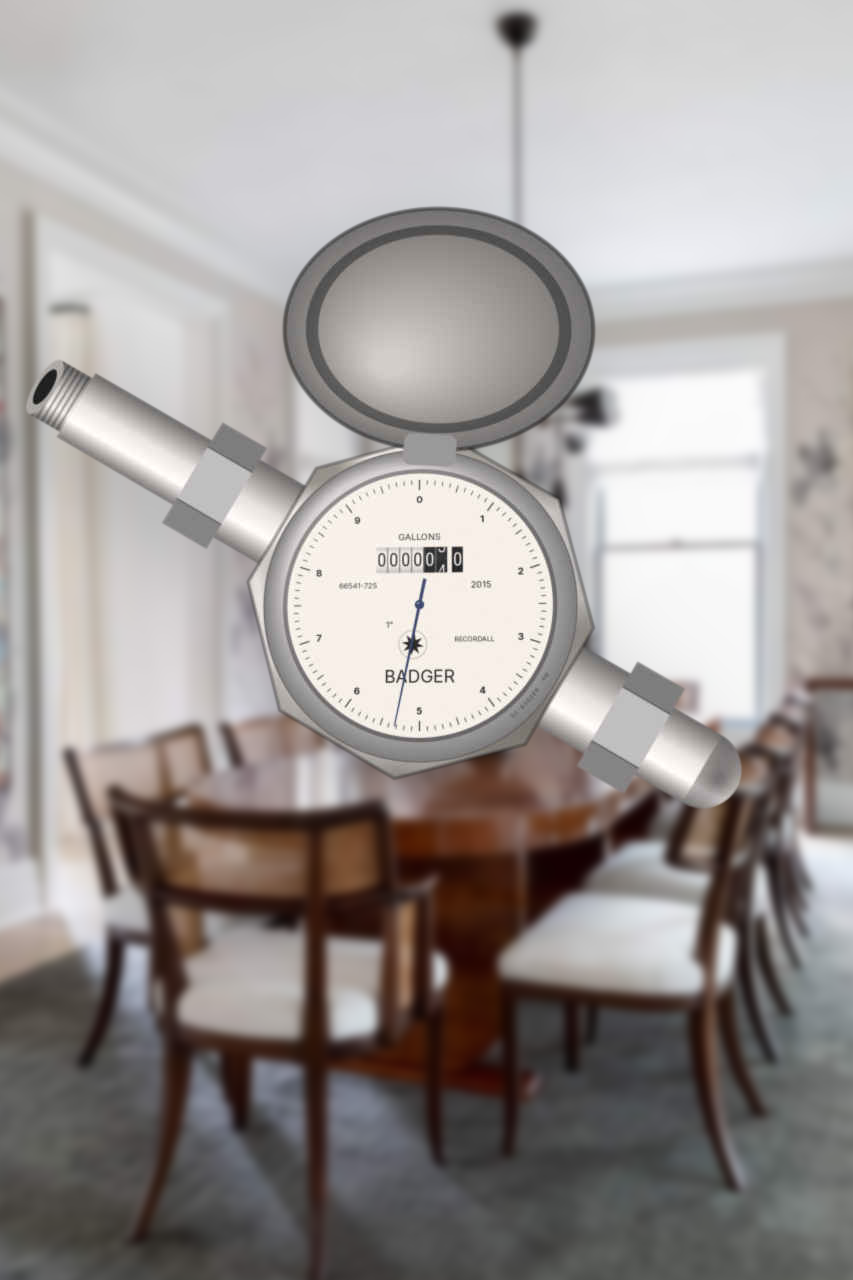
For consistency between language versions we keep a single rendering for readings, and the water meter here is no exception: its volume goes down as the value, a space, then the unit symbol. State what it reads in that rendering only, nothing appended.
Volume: 35.3 gal
